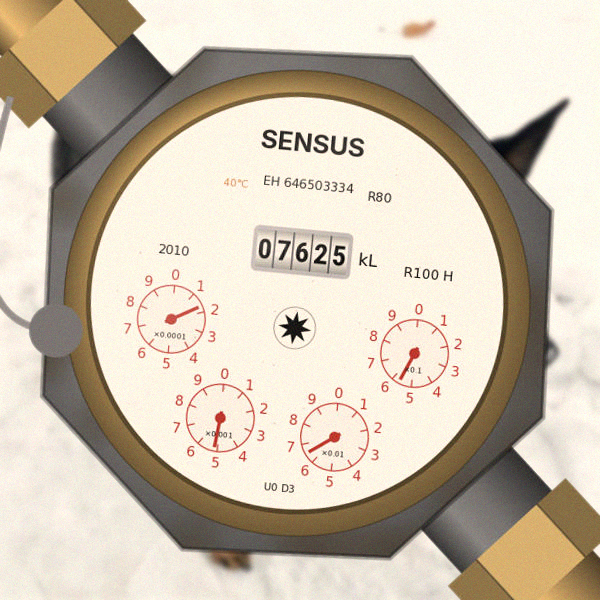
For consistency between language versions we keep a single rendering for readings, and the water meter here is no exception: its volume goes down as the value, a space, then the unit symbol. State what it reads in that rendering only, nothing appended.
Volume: 7625.5651 kL
